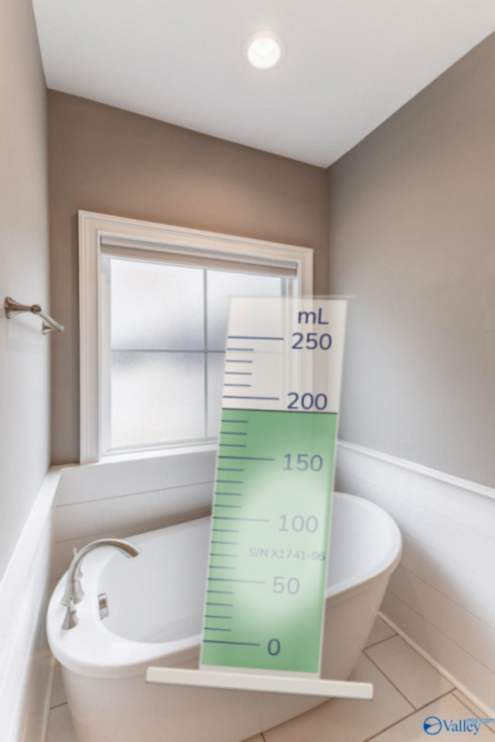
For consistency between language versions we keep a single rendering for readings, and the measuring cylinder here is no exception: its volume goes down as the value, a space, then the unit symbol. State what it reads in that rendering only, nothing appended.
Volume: 190 mL
